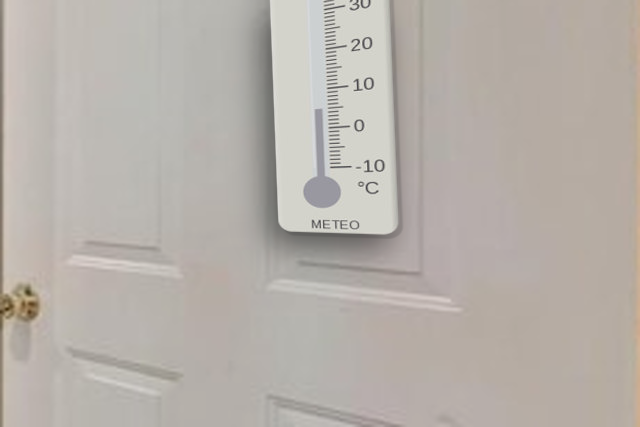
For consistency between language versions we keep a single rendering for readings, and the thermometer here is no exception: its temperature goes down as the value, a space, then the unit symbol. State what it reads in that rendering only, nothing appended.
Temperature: 5 °C
